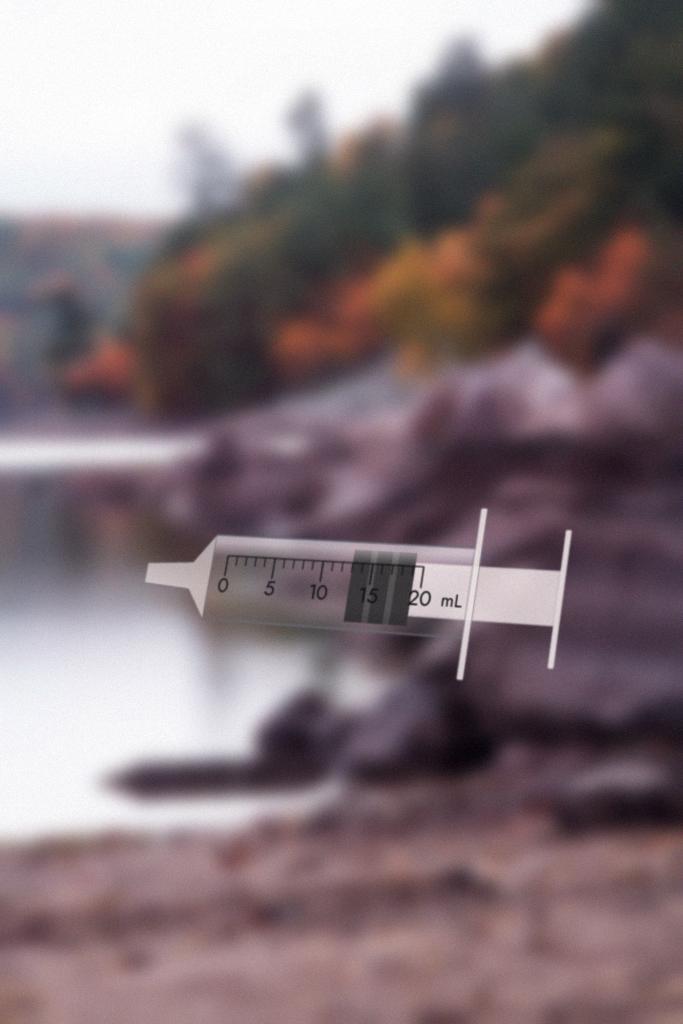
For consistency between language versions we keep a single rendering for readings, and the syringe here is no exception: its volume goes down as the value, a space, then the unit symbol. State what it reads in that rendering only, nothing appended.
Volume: 13 mL
